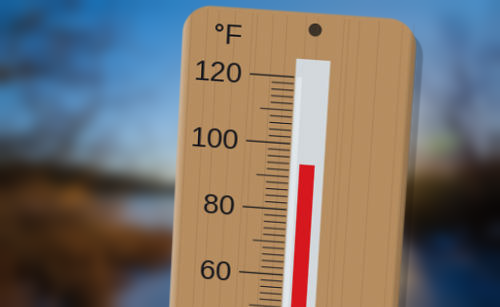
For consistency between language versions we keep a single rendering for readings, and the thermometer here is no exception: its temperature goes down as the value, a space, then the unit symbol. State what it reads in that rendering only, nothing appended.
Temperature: 94 °F
